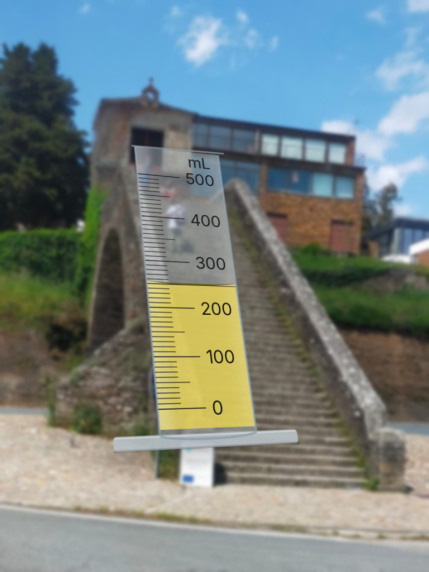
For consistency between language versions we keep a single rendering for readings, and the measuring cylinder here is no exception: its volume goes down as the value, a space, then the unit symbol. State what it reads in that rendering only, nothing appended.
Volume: 250 mL
